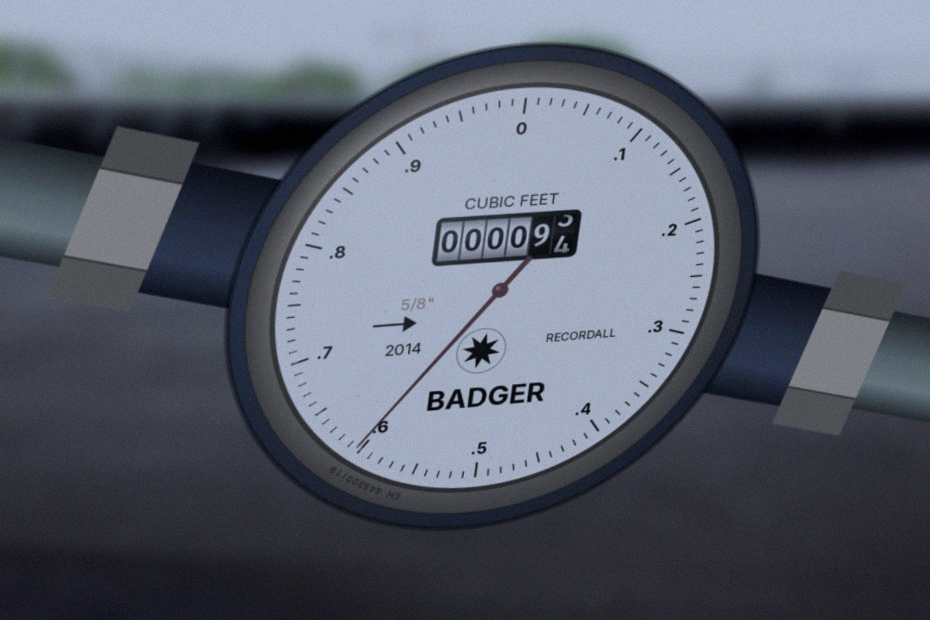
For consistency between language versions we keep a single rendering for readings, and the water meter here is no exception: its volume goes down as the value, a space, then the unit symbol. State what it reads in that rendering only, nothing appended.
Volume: 93.60 ft³
